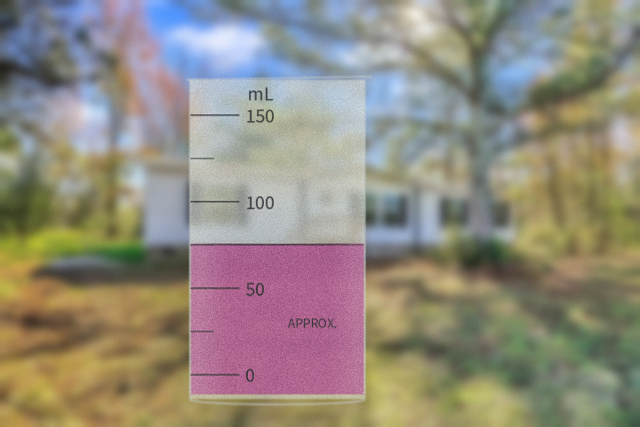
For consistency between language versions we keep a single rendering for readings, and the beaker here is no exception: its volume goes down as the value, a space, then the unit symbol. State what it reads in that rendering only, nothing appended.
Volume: 75 mL
